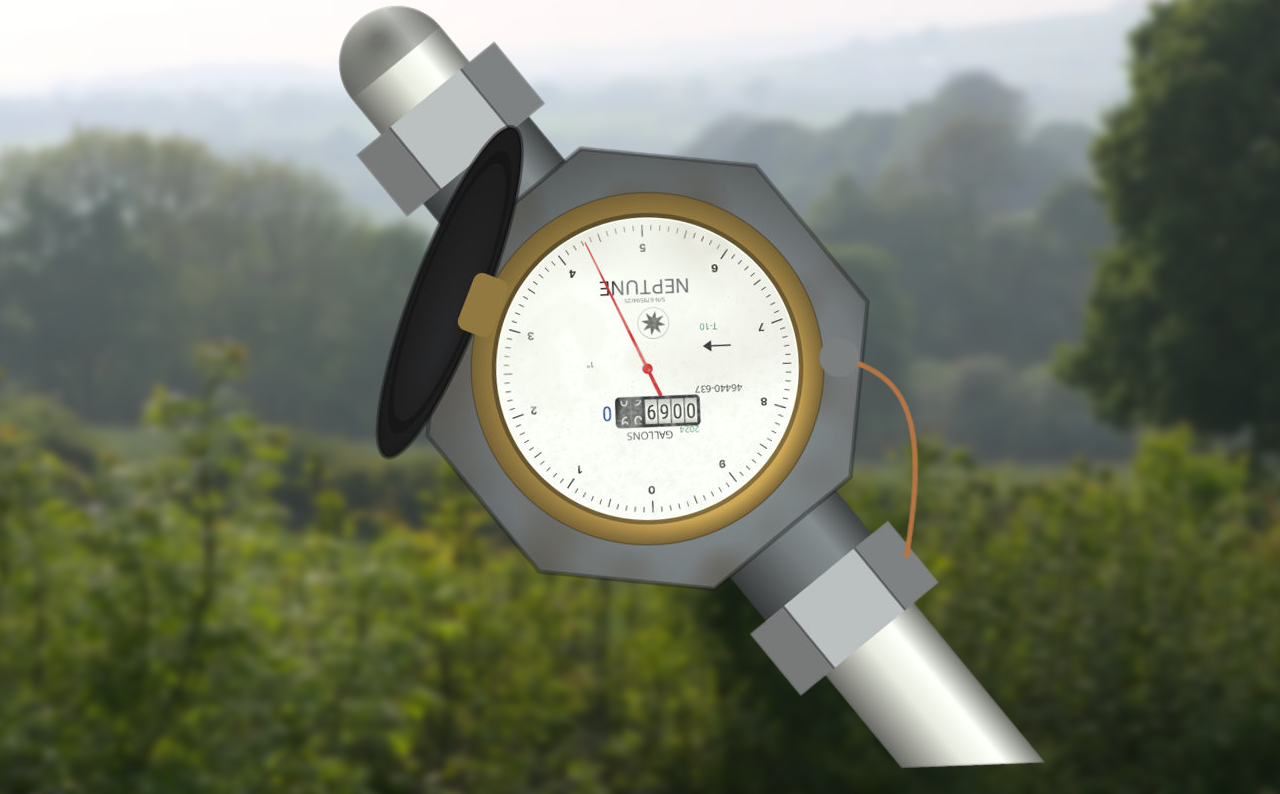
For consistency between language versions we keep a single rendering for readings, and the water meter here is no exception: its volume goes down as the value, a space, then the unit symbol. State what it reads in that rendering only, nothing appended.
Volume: 69594.3 gal
